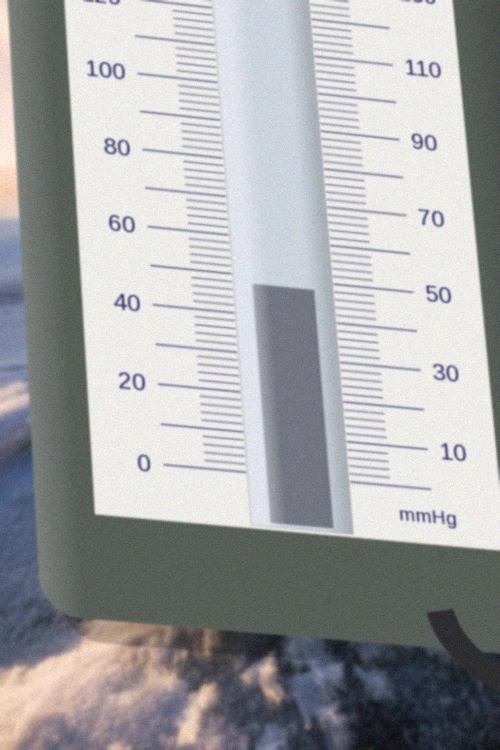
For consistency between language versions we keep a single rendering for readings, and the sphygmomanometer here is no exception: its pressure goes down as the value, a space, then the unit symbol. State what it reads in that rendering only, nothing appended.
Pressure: 48 mmHg
